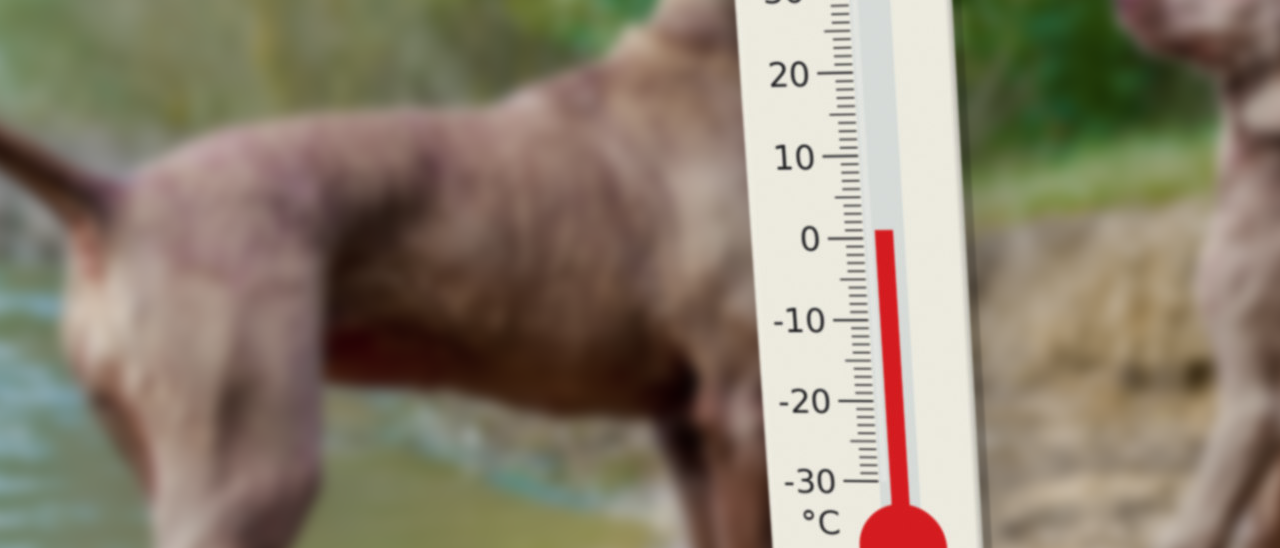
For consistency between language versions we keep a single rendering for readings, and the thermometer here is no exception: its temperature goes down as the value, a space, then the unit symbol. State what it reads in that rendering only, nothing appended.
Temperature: 1 °C
